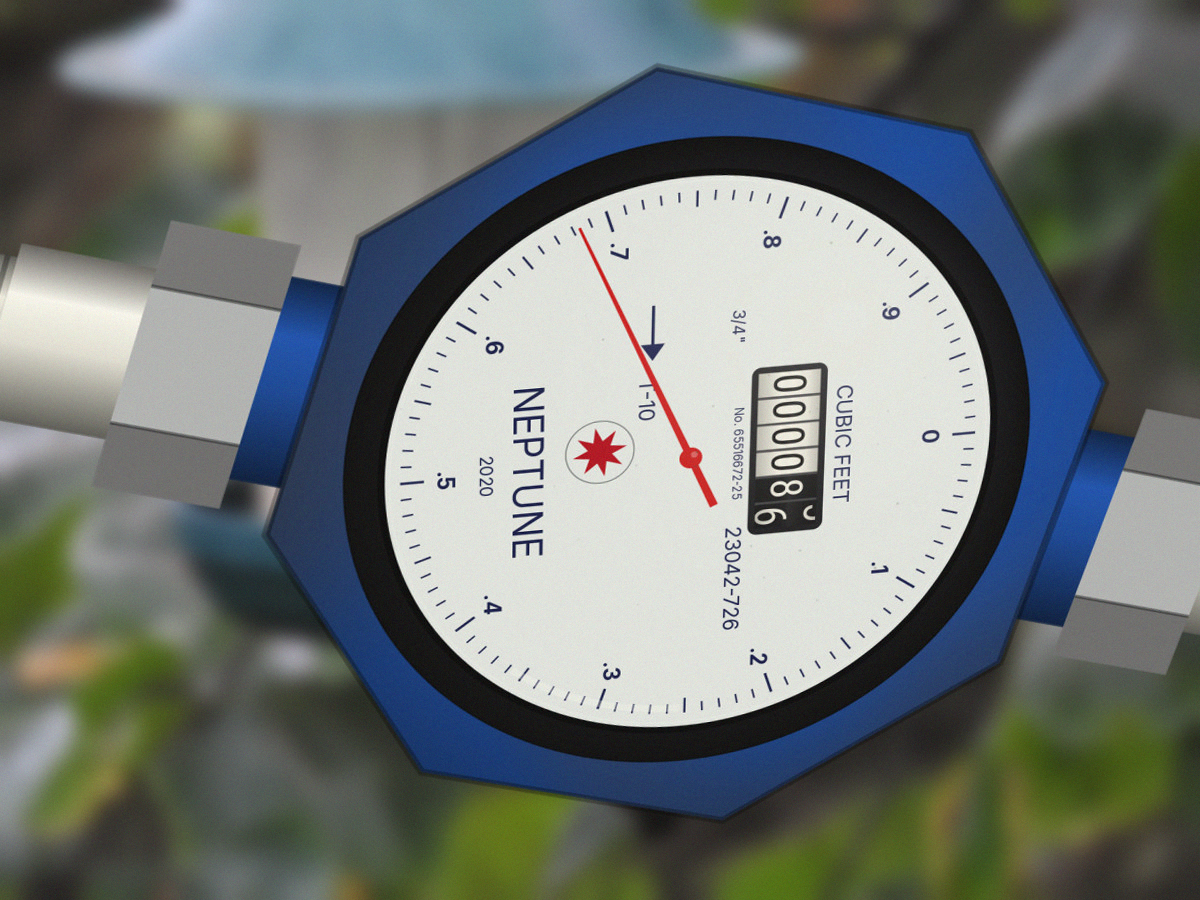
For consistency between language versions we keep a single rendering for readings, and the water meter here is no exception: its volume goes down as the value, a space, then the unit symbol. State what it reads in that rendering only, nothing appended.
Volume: 85.68 ft³
